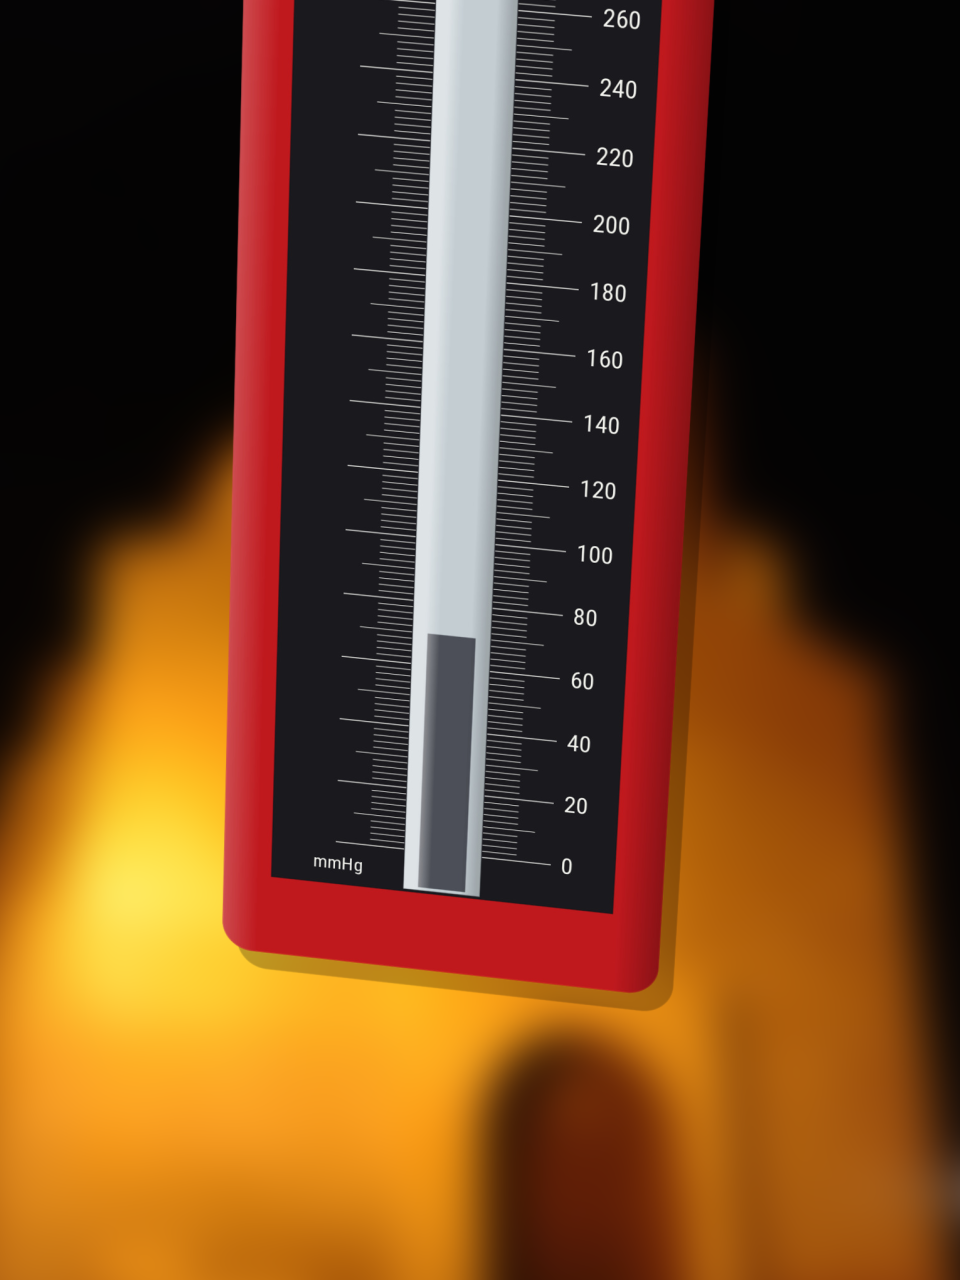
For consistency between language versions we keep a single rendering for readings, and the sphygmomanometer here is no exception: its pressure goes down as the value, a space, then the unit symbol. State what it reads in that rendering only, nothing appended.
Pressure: 70 mmHg
